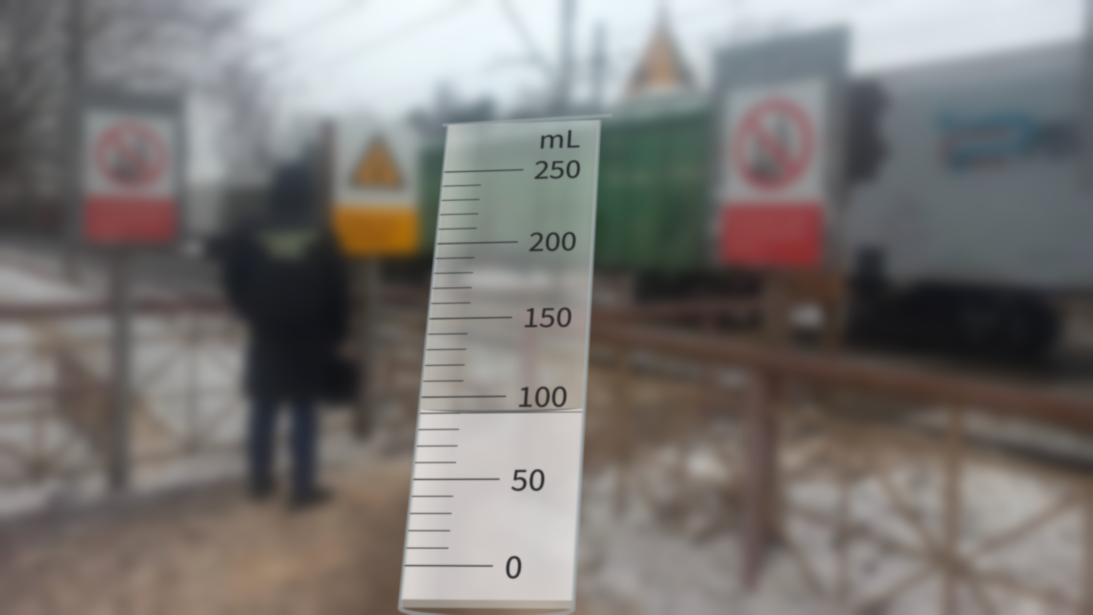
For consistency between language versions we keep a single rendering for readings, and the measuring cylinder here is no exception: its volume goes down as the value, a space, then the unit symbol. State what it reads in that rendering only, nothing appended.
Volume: 90 mL
